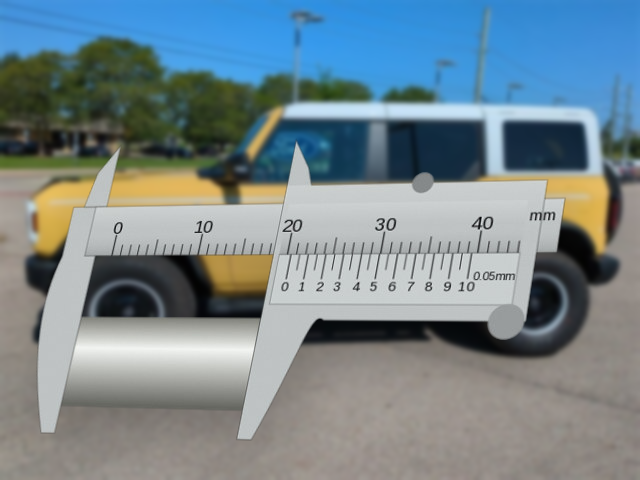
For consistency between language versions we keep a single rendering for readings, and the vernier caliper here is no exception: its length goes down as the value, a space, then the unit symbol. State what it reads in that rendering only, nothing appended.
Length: 20.4 mm
